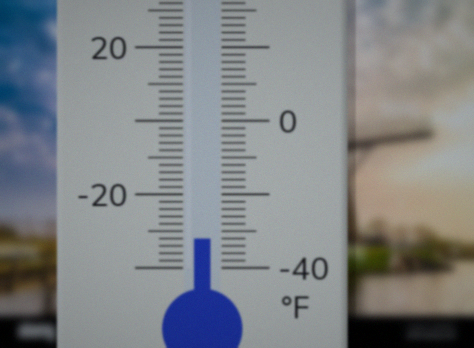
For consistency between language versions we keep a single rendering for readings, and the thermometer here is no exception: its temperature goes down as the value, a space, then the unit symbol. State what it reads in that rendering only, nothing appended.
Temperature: -32 °F
